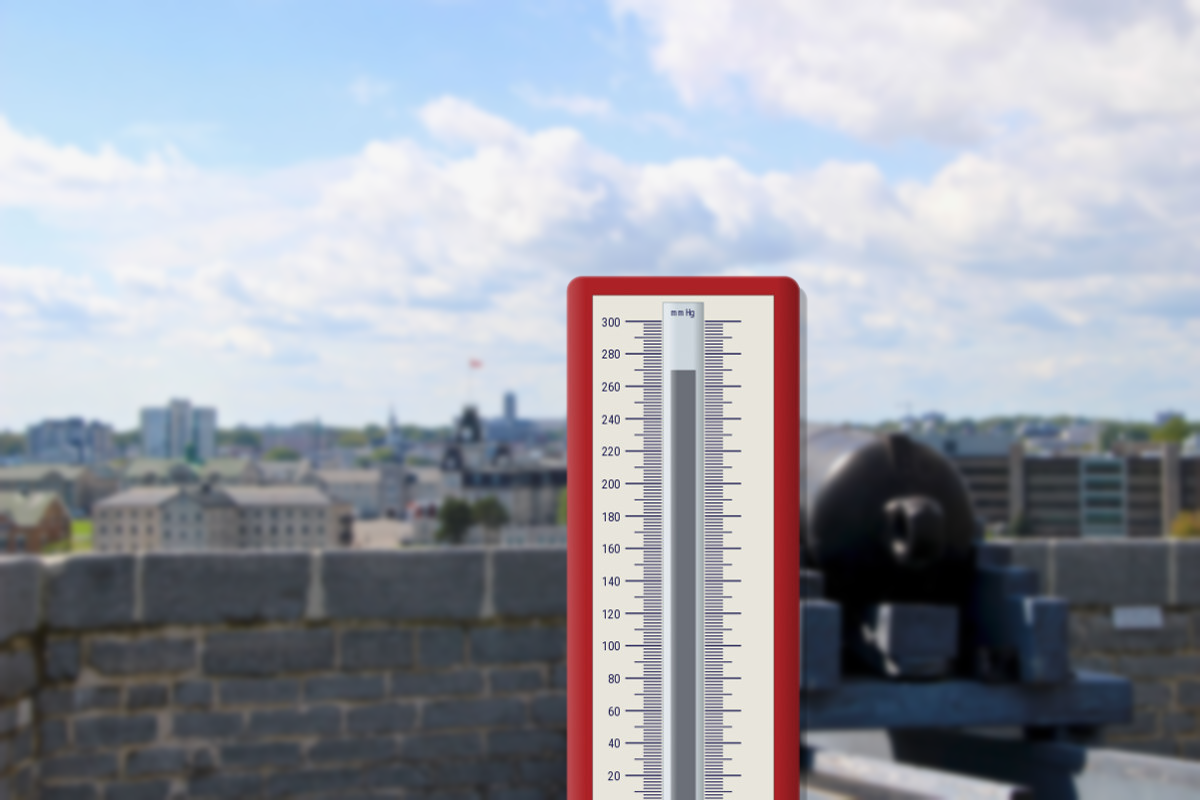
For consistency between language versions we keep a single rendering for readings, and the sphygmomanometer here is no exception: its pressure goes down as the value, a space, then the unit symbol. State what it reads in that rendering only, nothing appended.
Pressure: 270 mmHg
